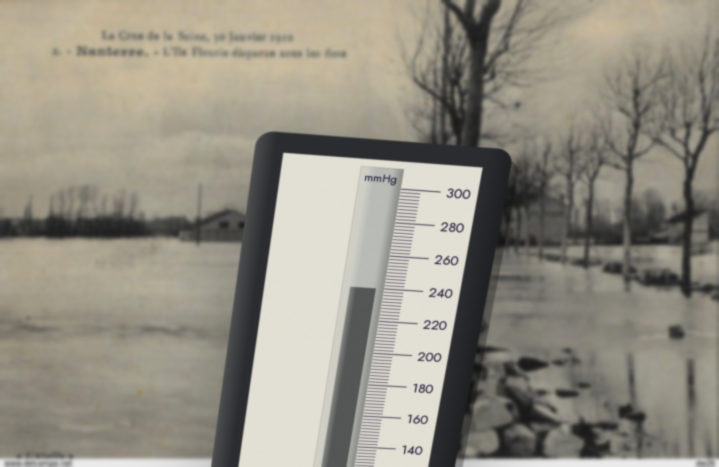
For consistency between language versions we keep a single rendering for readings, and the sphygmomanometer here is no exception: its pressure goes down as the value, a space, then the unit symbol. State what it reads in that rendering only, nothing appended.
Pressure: 240 mmHg
